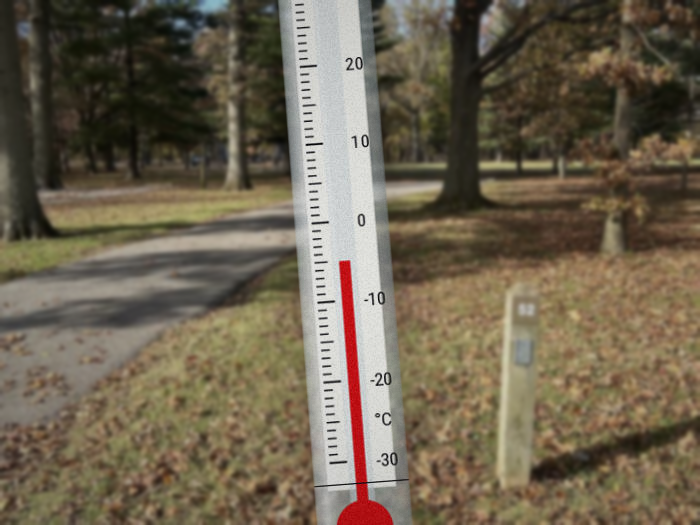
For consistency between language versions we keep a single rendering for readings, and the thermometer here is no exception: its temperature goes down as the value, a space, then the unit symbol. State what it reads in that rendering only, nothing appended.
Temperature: -5 °C
